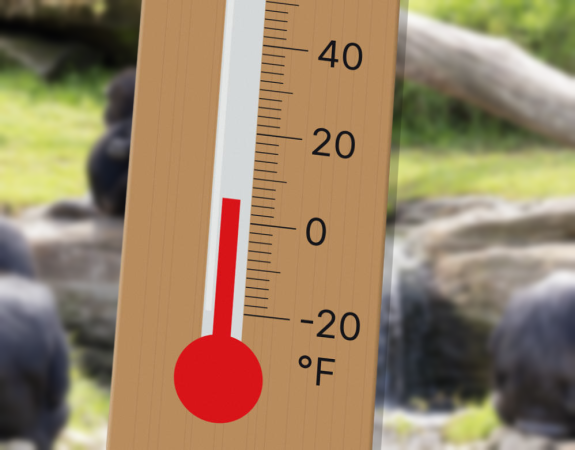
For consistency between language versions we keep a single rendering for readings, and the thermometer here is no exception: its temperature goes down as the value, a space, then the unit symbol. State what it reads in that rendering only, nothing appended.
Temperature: 5 °F
